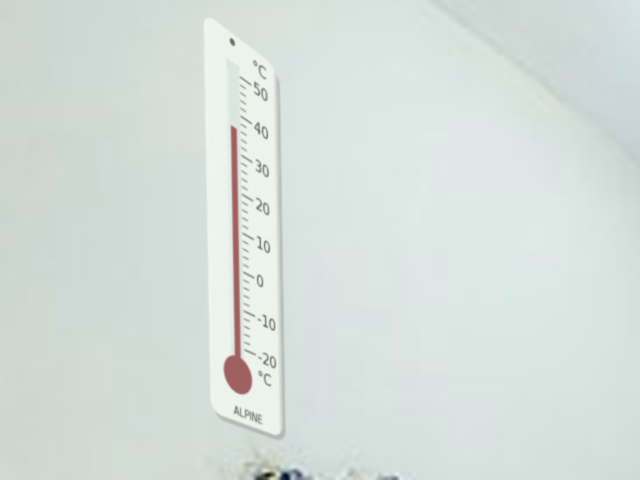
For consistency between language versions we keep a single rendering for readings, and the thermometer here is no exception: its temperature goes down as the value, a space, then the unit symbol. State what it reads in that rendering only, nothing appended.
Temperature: 36 °C
